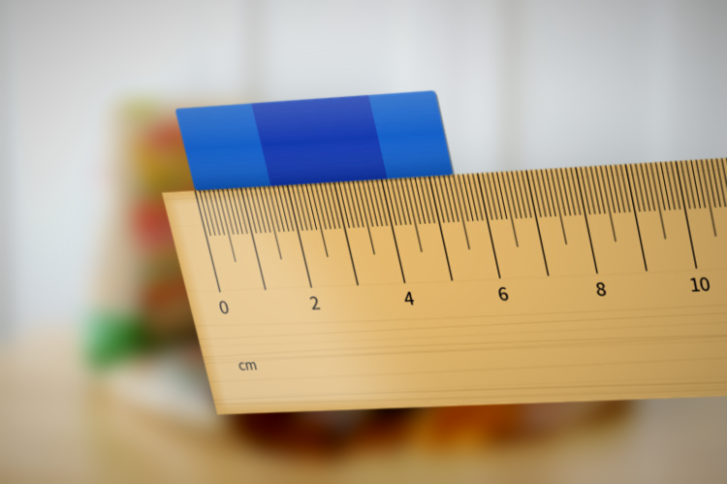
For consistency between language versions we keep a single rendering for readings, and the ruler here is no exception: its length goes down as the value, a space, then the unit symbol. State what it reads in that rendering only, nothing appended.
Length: 5.5 cm
